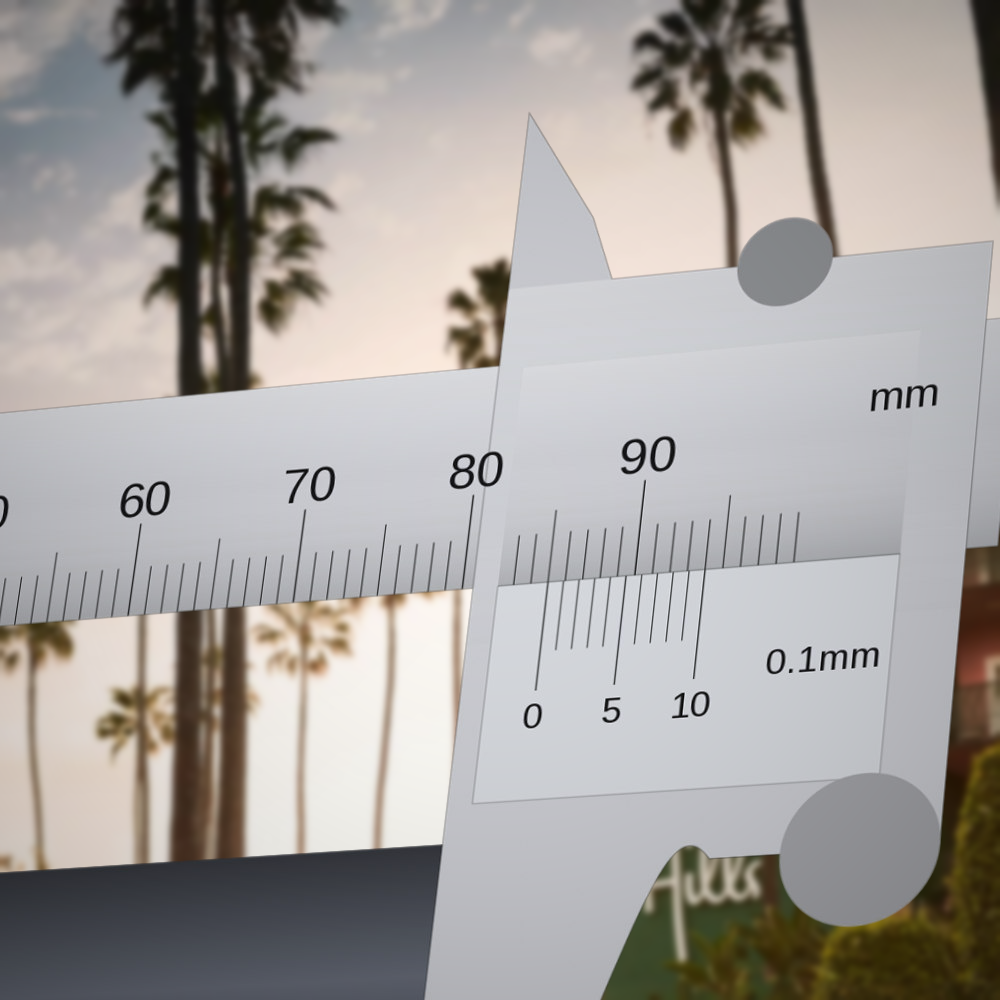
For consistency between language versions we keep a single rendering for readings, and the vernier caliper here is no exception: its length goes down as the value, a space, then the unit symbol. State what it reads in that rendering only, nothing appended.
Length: 85.0 mm
